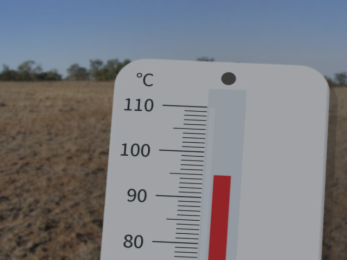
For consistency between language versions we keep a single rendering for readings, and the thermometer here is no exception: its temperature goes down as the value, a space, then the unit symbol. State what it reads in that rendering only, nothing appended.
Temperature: 95 °C
